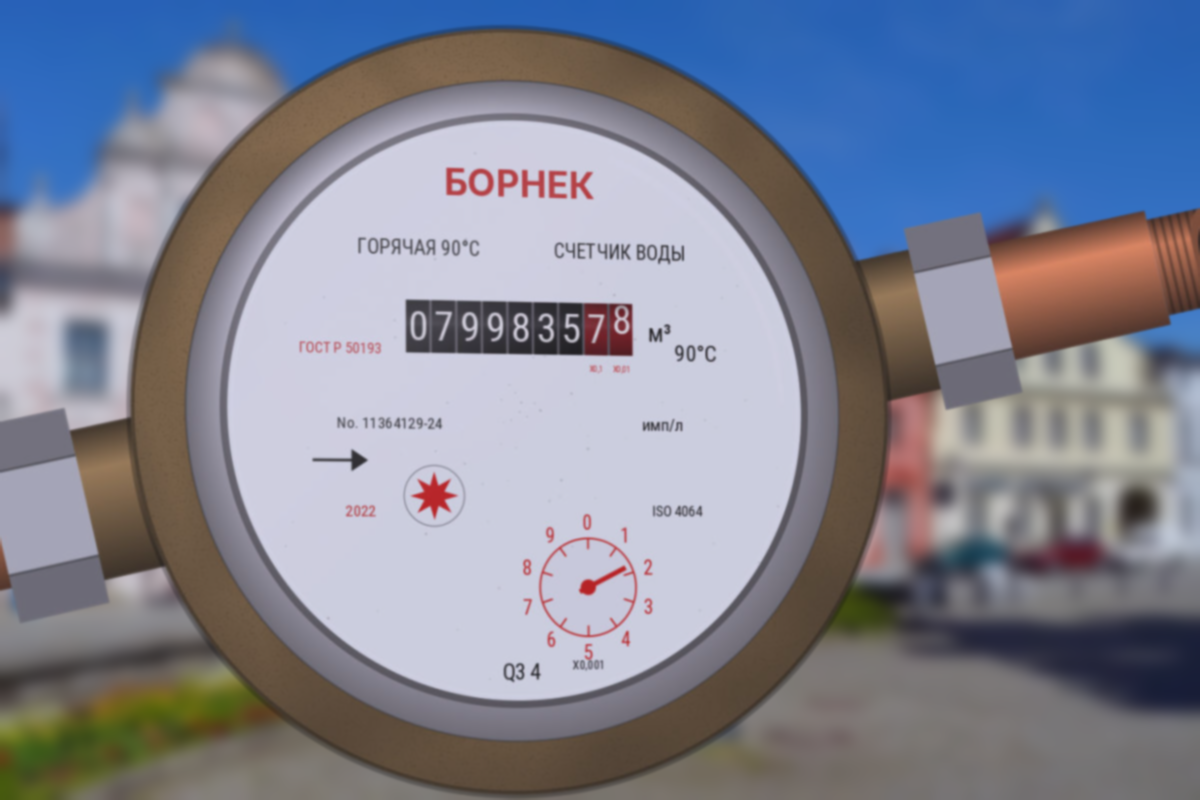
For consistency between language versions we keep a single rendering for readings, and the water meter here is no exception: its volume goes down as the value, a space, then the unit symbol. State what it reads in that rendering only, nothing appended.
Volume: 799835.781 m³
